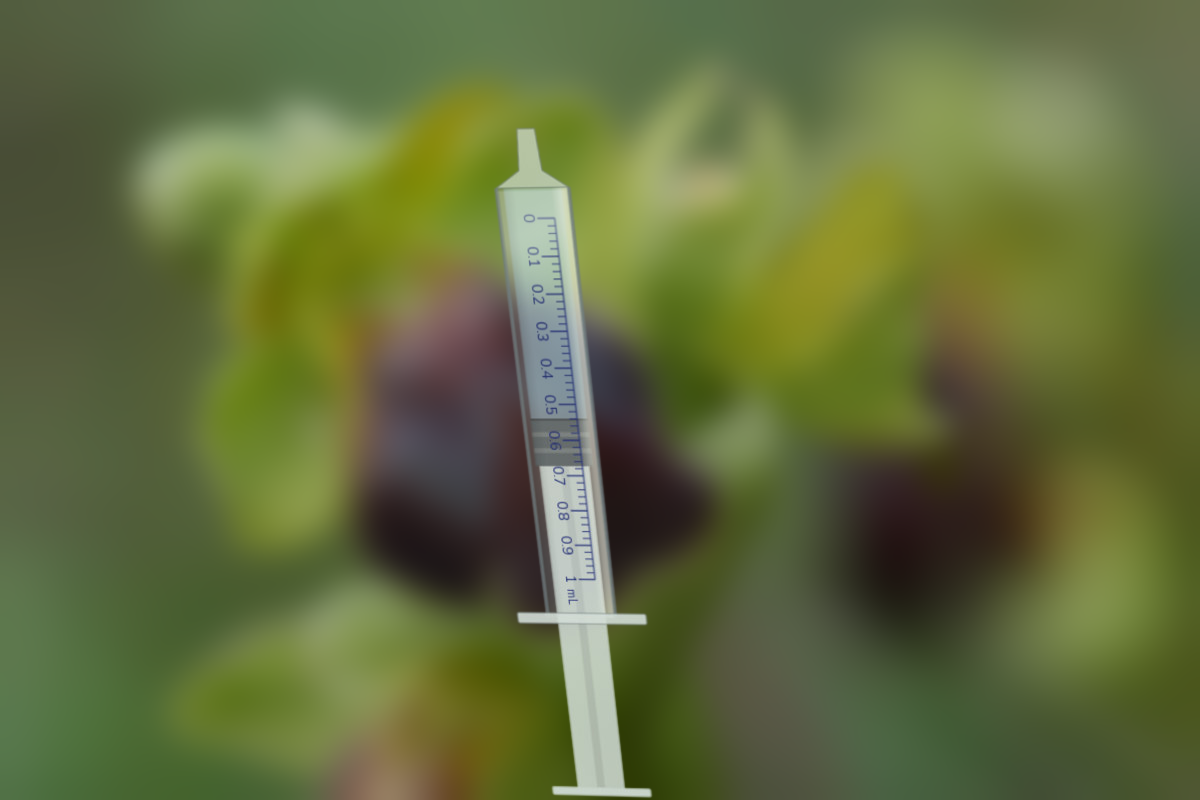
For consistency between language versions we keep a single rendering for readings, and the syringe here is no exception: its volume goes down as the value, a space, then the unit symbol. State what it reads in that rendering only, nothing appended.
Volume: 0.54 mL
